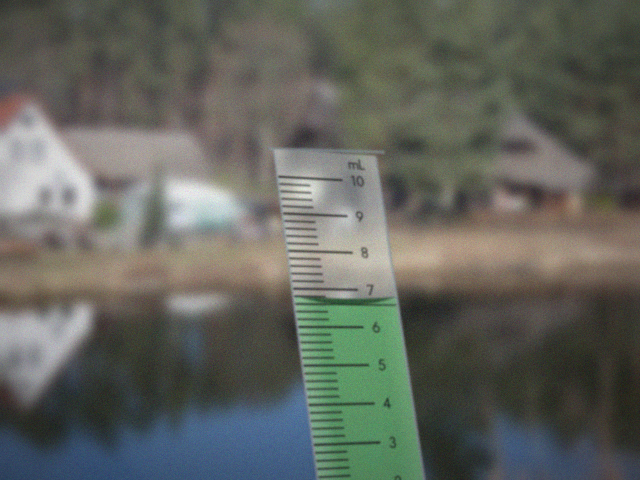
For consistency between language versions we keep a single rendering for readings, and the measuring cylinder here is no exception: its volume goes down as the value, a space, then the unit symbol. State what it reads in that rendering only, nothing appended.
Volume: 6.6 mL
